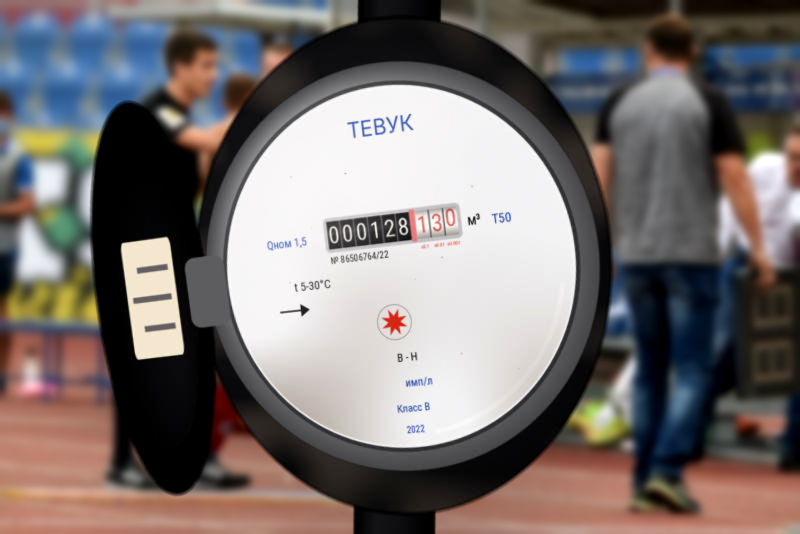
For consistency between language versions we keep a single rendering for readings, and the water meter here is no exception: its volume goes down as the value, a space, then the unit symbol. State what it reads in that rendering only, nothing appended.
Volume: 128.130 m³
